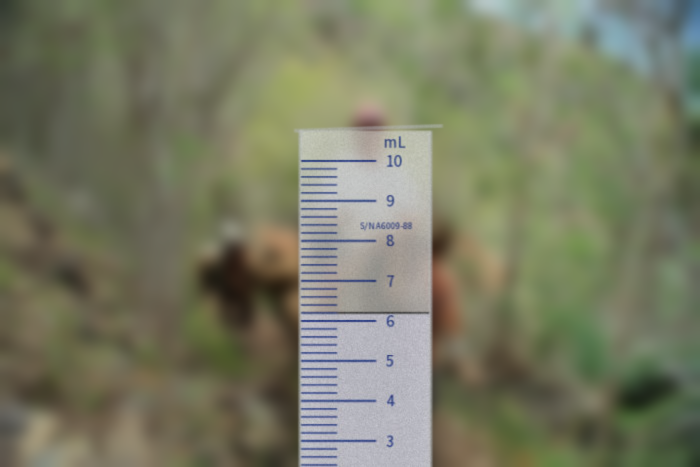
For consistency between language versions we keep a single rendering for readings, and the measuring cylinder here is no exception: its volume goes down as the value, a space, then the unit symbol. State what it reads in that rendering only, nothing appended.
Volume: 6.2 mL
